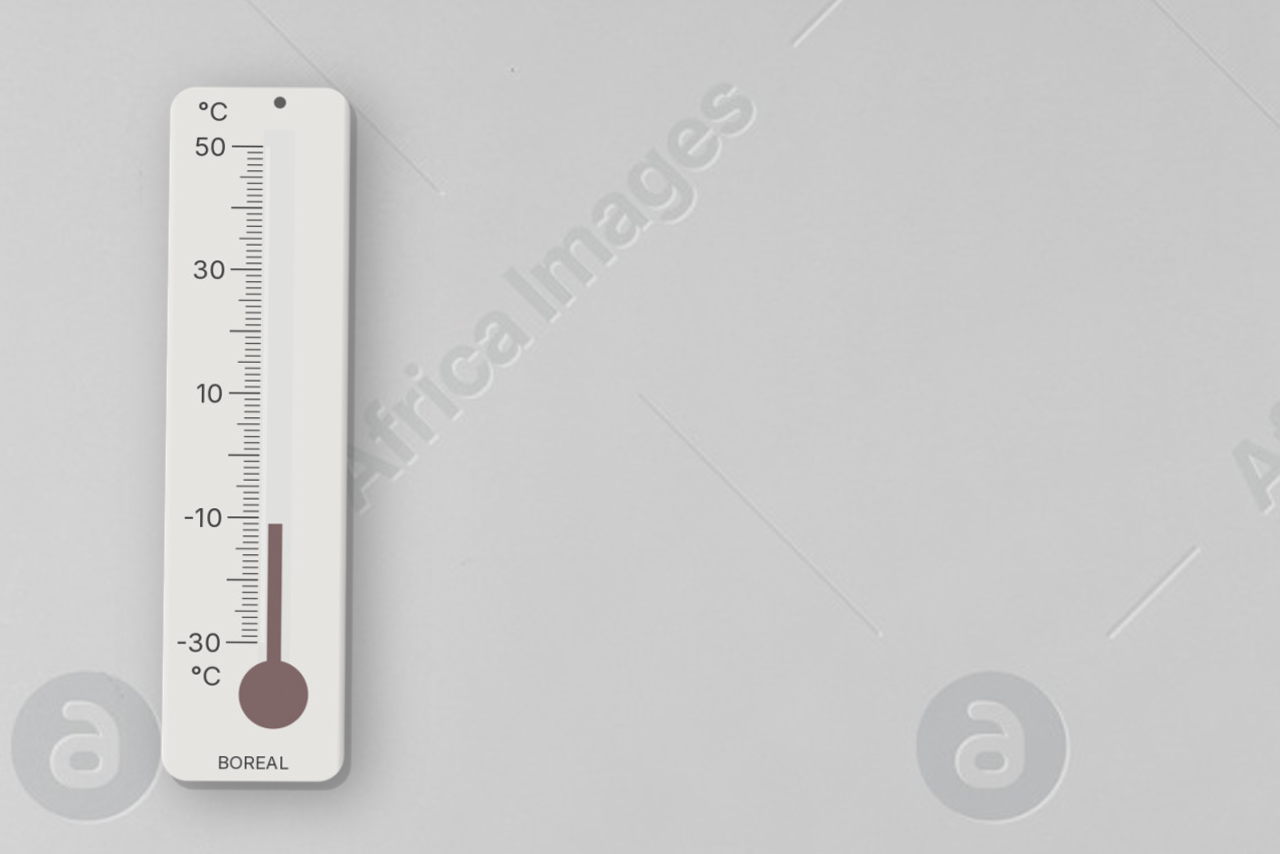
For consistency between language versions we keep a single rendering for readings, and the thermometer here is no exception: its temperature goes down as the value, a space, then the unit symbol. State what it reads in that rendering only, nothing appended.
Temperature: -11 °C
